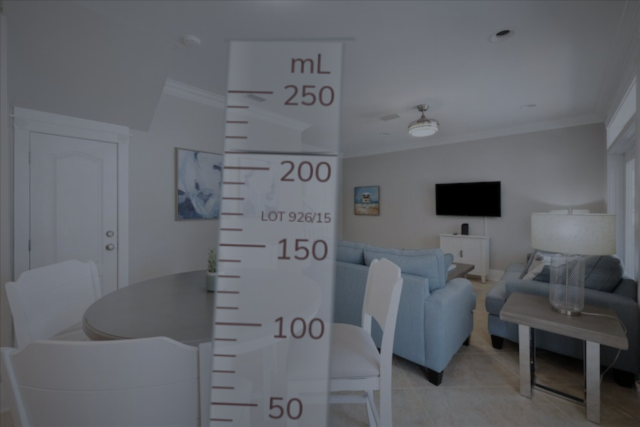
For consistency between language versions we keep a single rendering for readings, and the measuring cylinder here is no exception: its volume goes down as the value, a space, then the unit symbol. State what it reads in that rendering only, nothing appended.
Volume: 210 mL
